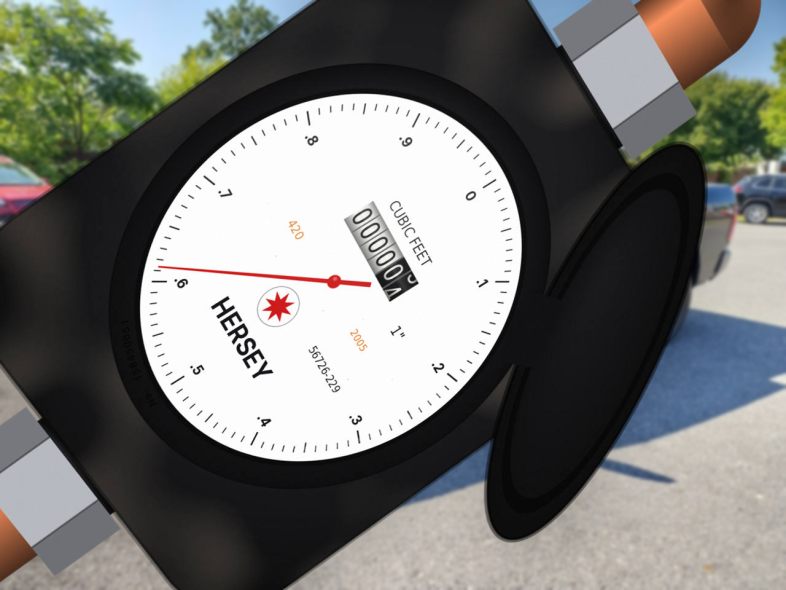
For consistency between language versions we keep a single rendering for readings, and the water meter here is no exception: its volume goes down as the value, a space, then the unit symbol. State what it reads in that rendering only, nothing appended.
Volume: 3.61 ft³
